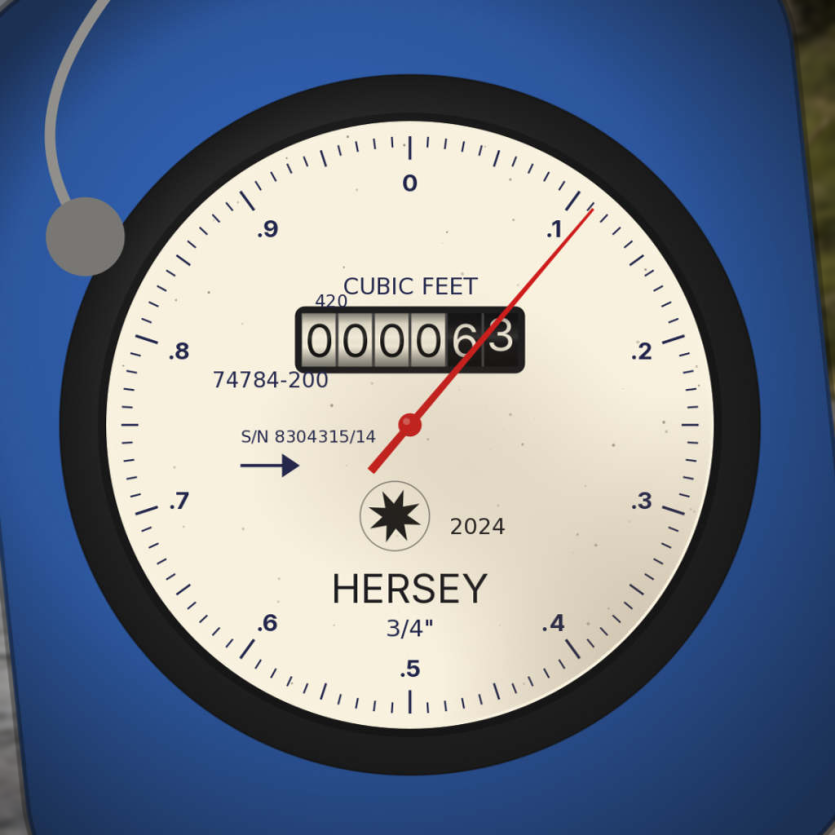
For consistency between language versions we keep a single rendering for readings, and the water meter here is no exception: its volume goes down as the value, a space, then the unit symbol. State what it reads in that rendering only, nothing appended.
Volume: 63.11 ft³
